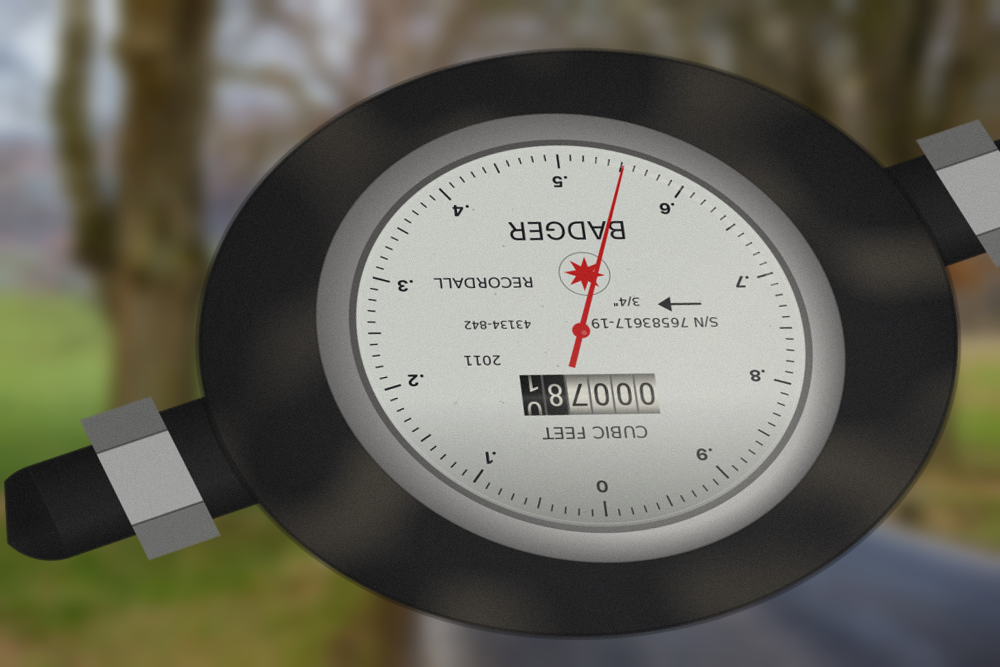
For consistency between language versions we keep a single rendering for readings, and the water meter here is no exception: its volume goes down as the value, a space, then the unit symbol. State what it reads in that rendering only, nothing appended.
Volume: 780.55 ft³
